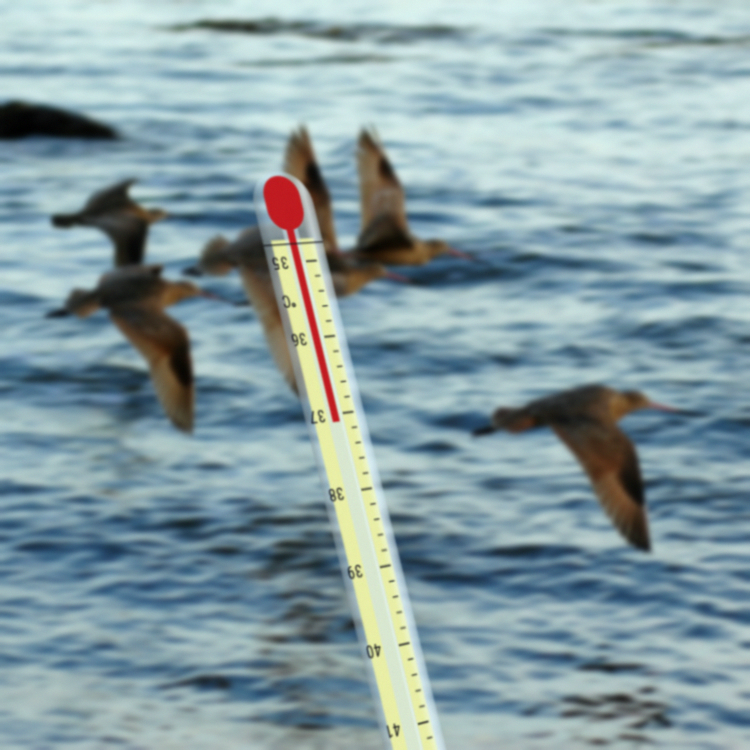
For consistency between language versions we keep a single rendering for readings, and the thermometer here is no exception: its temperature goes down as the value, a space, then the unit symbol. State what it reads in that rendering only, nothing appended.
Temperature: 37.1 °C
